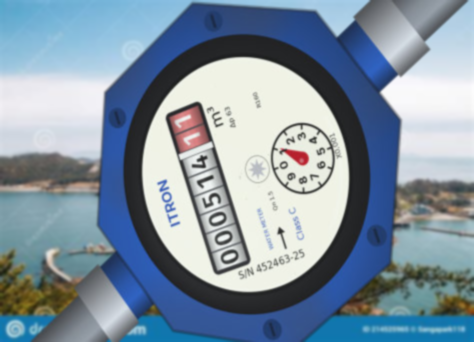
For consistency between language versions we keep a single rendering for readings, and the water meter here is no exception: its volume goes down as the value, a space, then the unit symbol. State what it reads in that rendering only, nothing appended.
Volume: 514.111 m³
